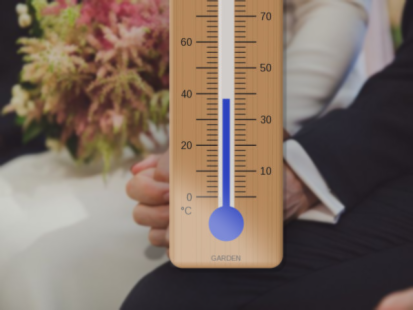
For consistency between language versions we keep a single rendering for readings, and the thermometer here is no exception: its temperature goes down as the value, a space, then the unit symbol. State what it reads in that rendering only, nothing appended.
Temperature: 38 °C
